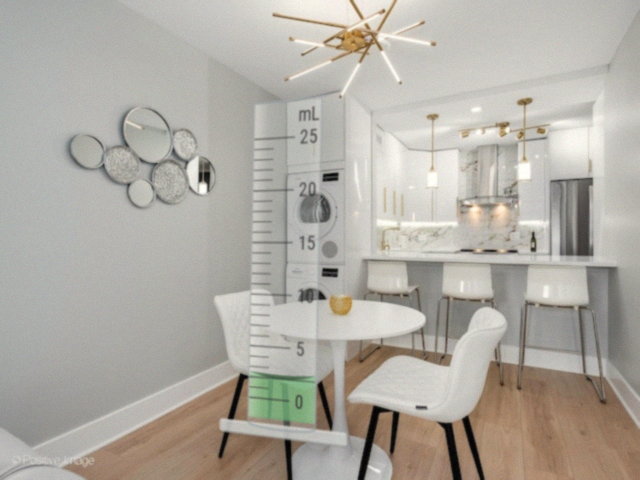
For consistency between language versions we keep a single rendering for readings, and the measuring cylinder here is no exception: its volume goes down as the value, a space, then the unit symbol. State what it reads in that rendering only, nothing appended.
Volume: 2 mL
